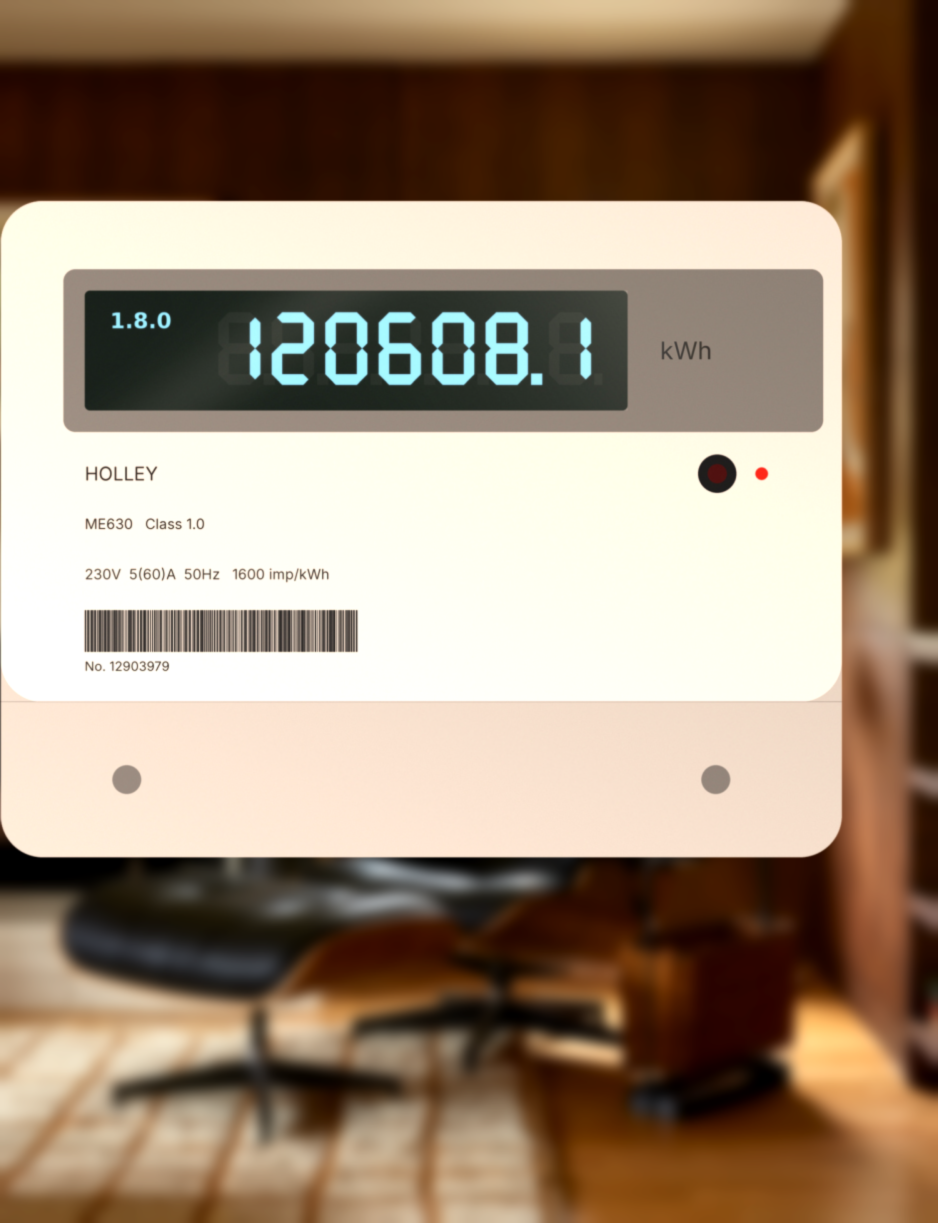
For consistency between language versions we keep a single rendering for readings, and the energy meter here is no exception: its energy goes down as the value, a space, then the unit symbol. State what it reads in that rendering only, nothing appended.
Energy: 120608.1 kWh
